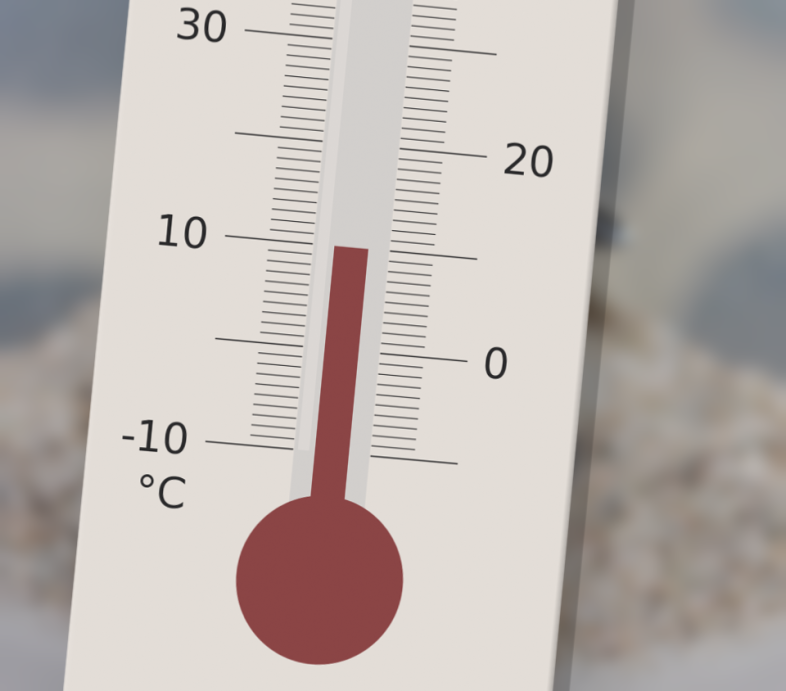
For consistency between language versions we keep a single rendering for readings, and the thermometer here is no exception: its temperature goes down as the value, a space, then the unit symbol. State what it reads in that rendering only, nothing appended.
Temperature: 10 °C
